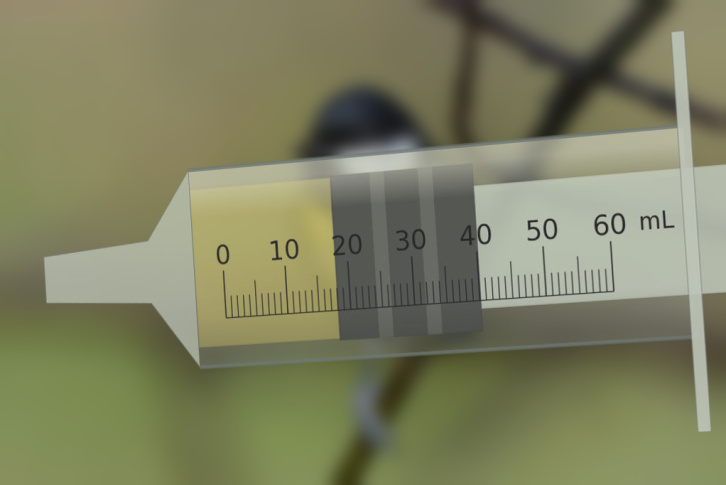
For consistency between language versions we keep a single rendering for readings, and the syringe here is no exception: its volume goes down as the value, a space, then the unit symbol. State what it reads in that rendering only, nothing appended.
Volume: 18 mL
